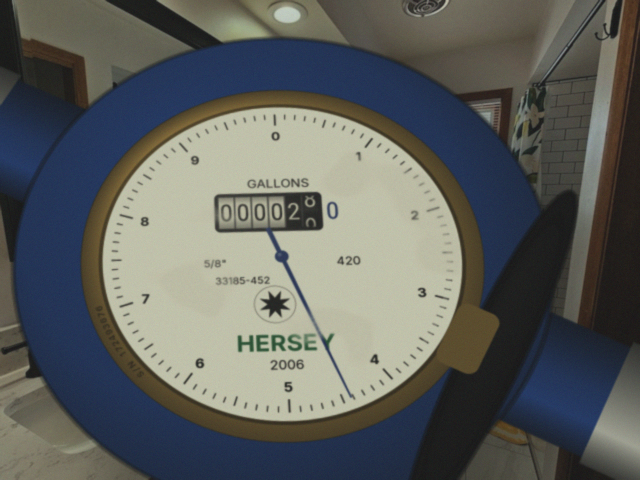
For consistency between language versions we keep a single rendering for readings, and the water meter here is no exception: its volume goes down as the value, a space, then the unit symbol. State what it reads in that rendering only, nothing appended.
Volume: 284.4 gal
